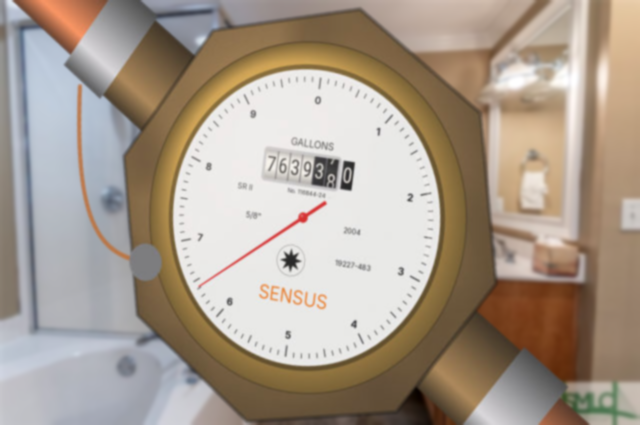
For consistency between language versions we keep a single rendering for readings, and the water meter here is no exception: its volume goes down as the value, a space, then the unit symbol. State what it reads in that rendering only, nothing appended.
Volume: 7639376.4 gal
